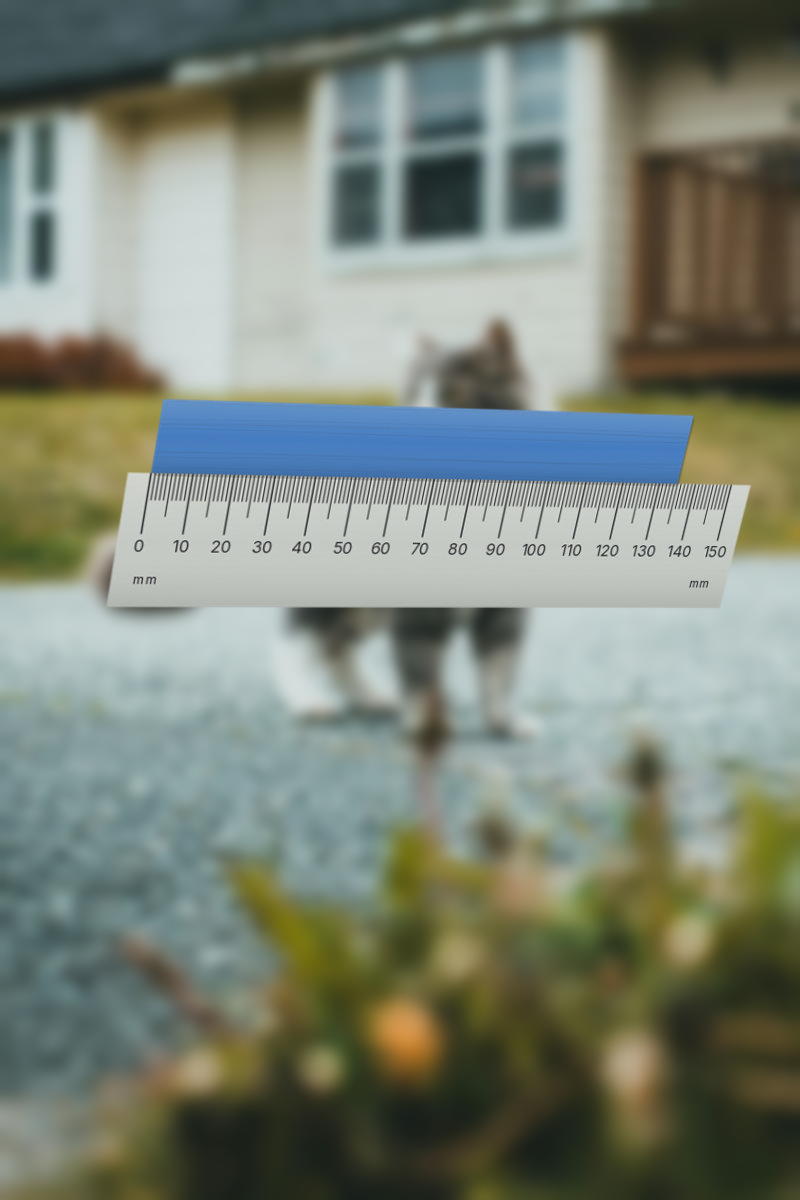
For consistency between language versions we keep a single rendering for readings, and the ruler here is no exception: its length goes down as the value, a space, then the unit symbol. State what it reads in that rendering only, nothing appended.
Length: 135 mm
